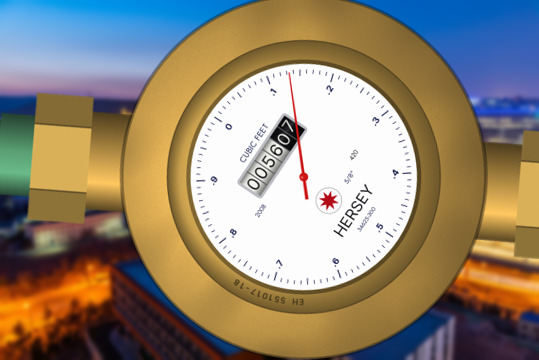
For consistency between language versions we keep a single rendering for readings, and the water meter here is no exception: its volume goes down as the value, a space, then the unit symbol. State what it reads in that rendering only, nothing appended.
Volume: 5607.13 ft³
